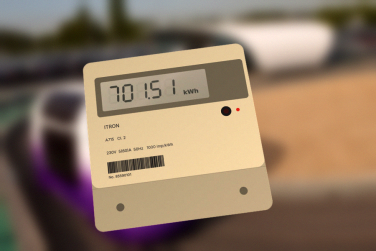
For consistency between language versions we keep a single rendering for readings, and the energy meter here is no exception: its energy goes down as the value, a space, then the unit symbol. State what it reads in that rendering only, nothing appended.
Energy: 701.51 kWh
